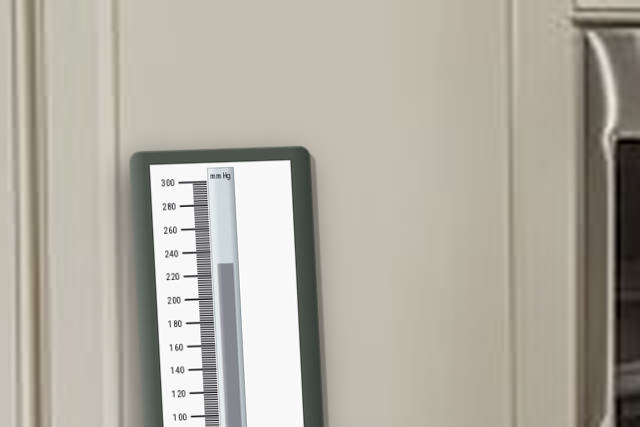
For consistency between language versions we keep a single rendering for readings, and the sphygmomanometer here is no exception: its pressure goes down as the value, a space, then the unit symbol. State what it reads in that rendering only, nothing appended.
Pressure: 230 mmHg
